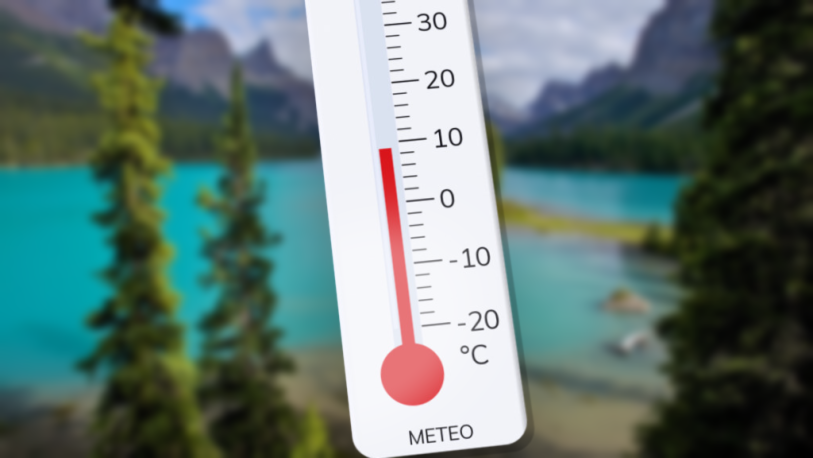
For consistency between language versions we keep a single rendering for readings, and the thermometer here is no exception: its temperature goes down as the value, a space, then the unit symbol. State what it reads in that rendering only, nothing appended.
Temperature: 9 °C
